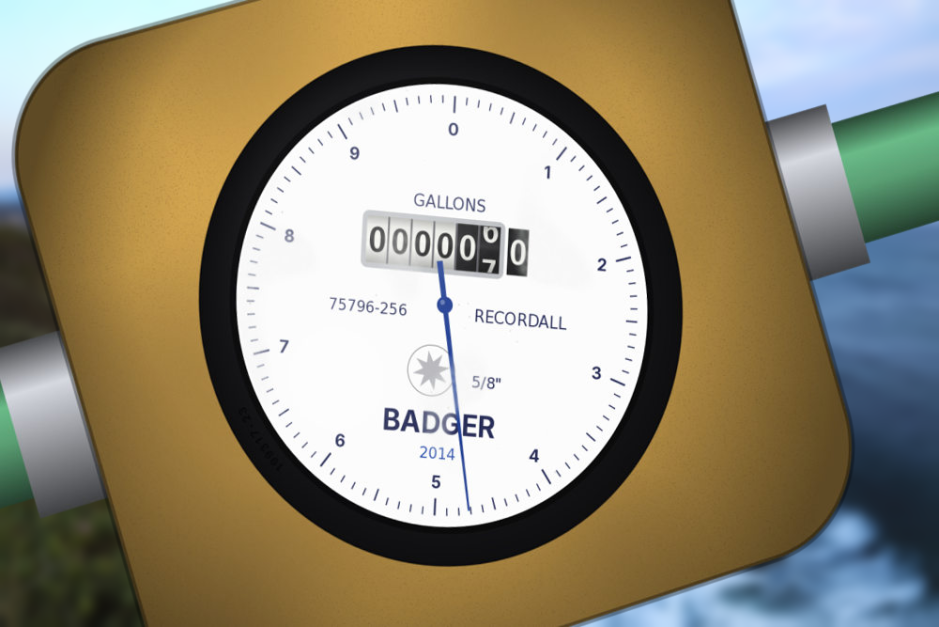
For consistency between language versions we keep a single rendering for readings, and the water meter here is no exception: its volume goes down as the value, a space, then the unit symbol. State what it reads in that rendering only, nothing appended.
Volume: 64.7 gal
